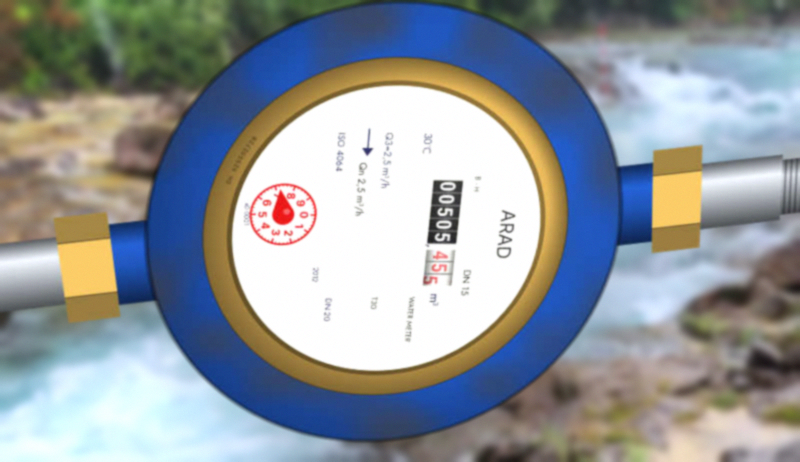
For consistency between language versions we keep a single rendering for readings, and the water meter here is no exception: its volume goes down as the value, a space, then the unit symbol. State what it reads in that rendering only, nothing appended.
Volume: 505.4547 m³
